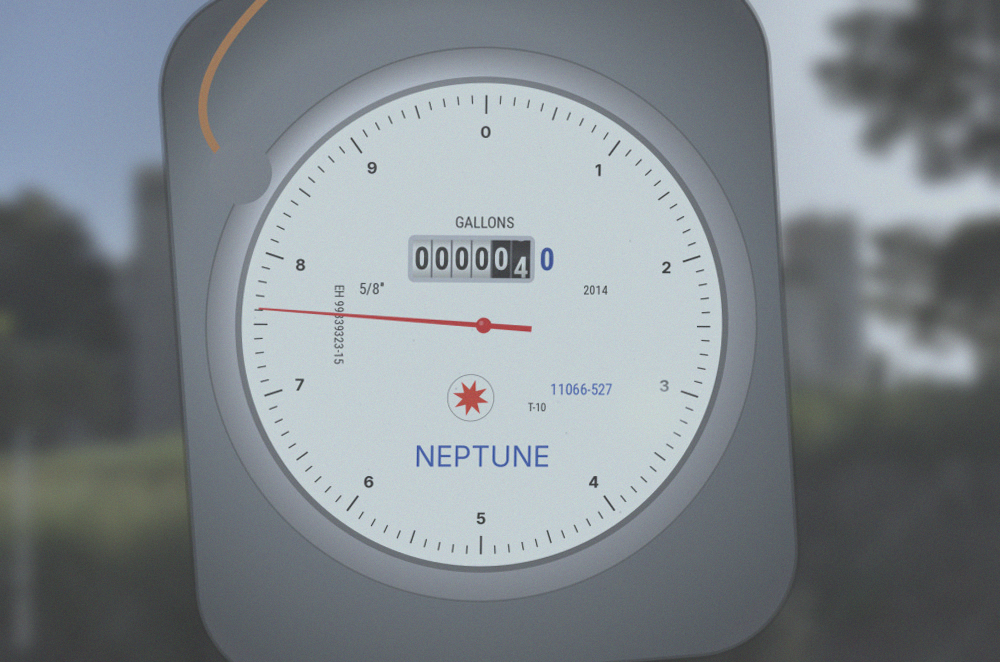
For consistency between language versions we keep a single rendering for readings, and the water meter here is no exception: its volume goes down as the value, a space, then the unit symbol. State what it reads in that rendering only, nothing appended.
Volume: 37.6 gal
